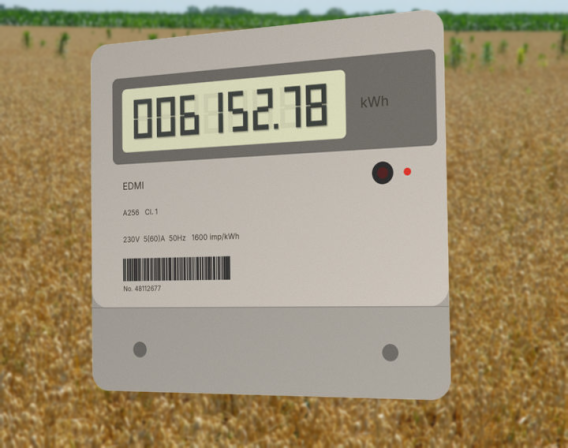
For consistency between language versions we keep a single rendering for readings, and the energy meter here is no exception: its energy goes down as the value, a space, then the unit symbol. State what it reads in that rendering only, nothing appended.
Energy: 6152.78 kWh
